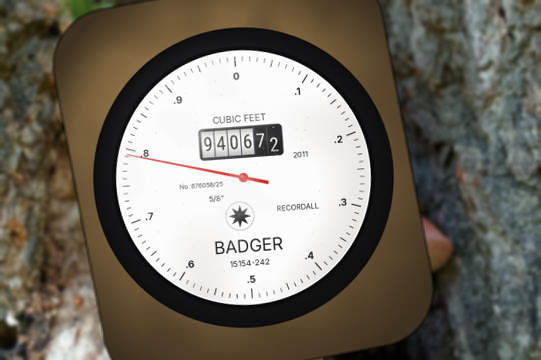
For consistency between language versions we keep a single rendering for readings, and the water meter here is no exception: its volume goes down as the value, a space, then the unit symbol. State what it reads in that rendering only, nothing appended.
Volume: 940671.79 ft³
